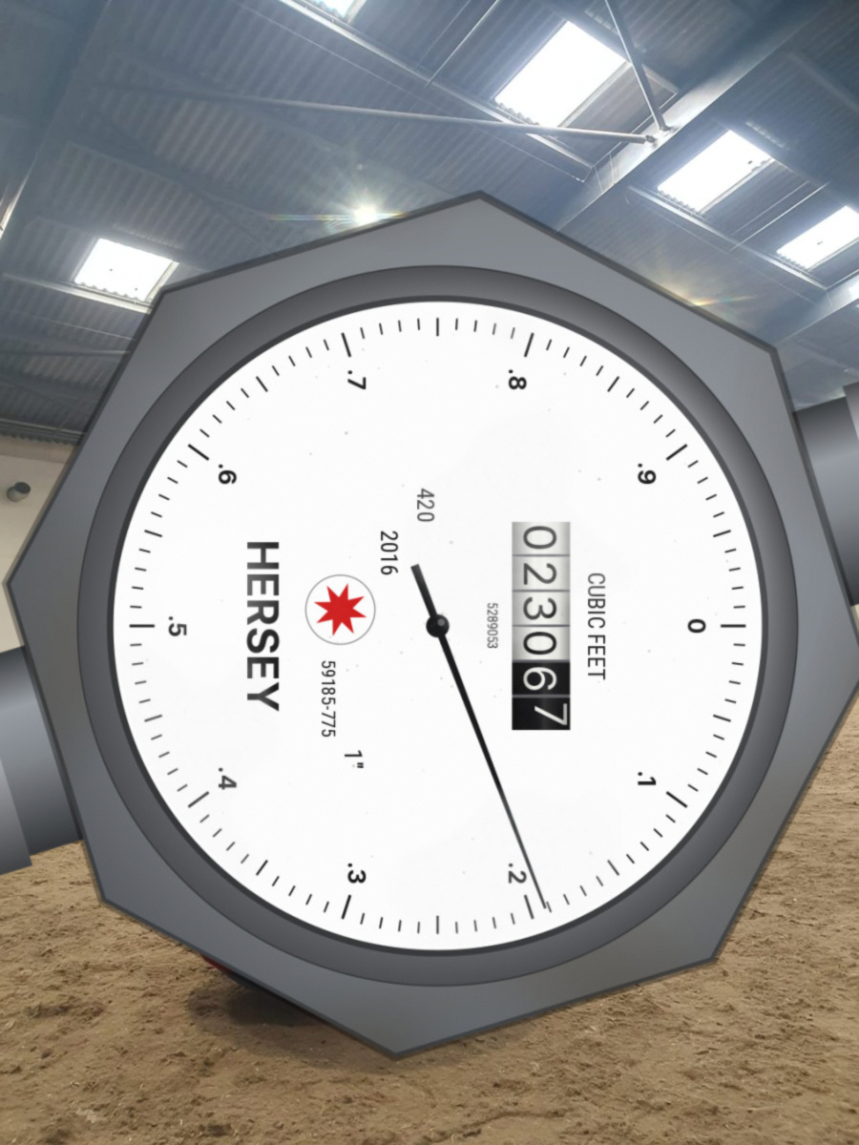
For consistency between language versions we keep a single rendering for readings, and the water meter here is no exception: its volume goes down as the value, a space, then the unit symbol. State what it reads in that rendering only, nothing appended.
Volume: 23067.19 ft³
